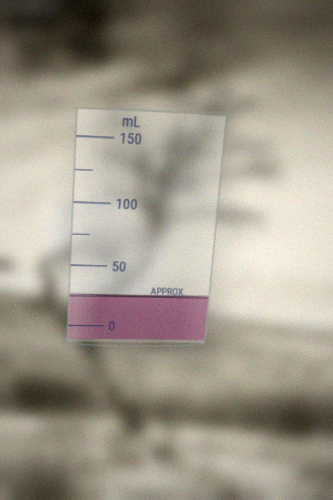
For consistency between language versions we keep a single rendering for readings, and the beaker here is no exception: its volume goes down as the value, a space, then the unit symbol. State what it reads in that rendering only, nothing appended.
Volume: 25 mL
